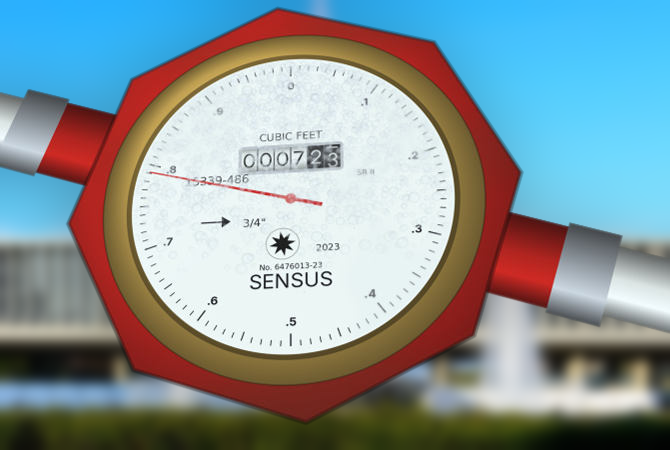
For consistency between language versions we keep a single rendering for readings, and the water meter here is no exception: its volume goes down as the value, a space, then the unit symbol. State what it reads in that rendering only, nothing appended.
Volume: 722.79 ft³
